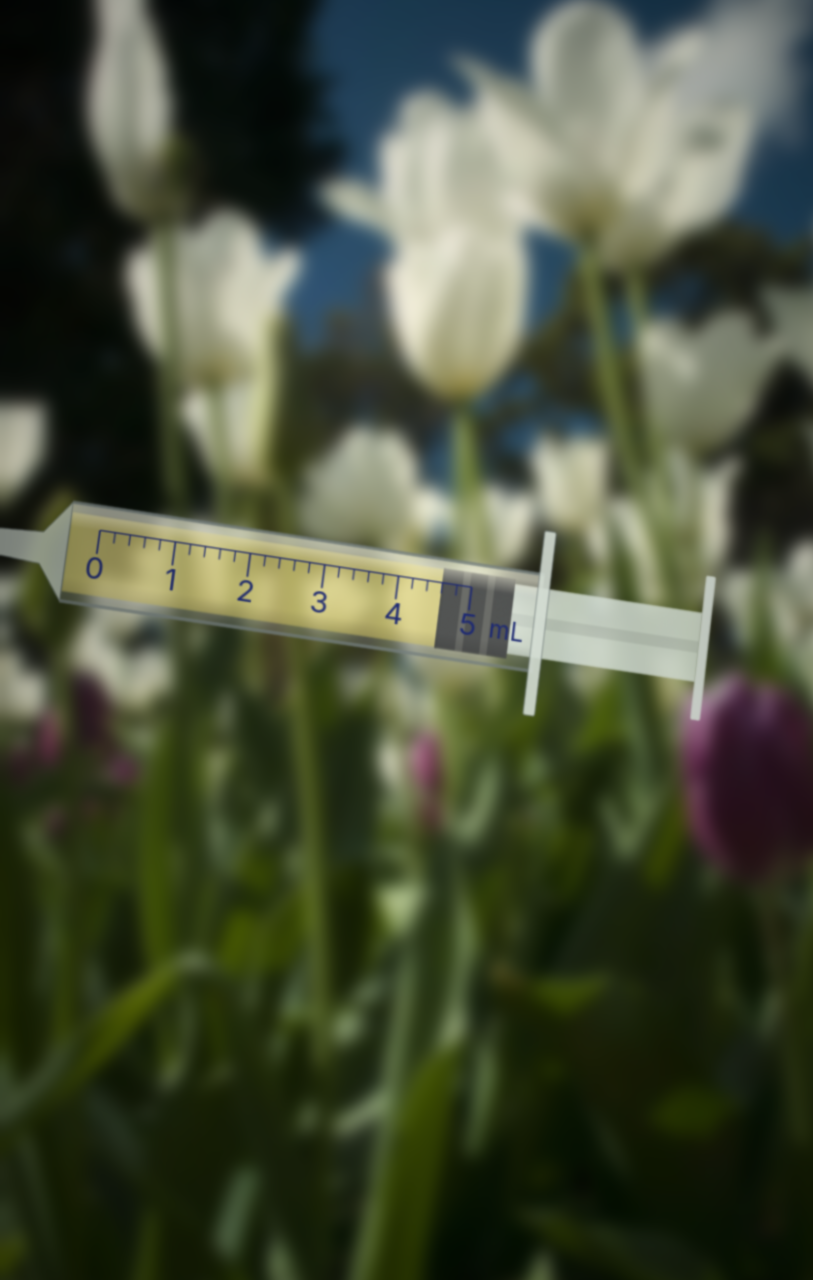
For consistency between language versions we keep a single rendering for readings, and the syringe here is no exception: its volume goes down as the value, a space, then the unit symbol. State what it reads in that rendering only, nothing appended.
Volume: 4.6 mL
